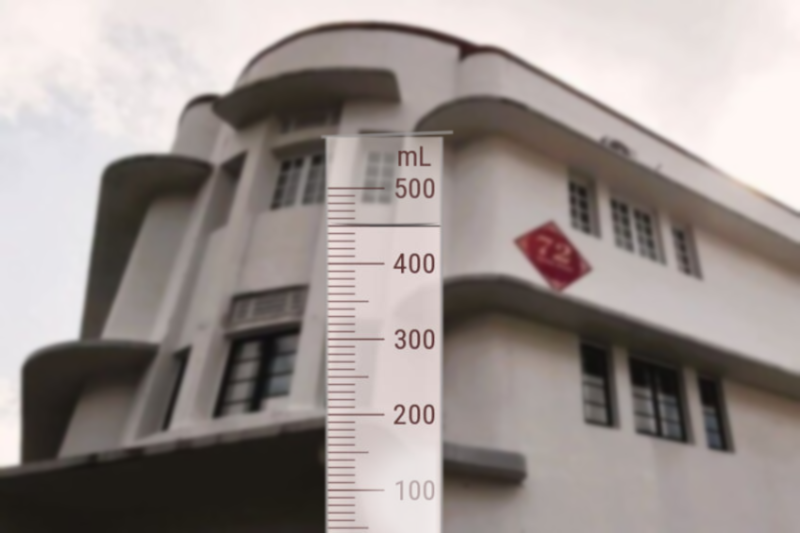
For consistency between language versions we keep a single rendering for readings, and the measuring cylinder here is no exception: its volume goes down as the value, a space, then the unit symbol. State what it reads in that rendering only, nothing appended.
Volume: 450 mL
